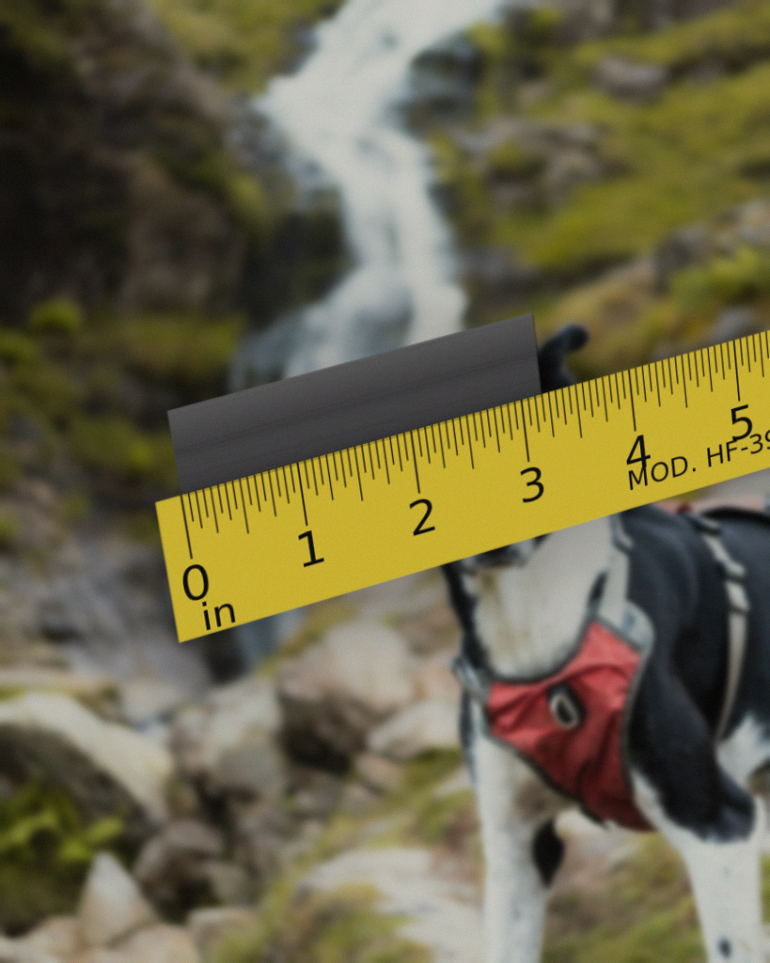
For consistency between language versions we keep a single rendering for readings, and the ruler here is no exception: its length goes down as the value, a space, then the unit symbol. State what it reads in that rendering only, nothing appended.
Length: 3.1875 in
